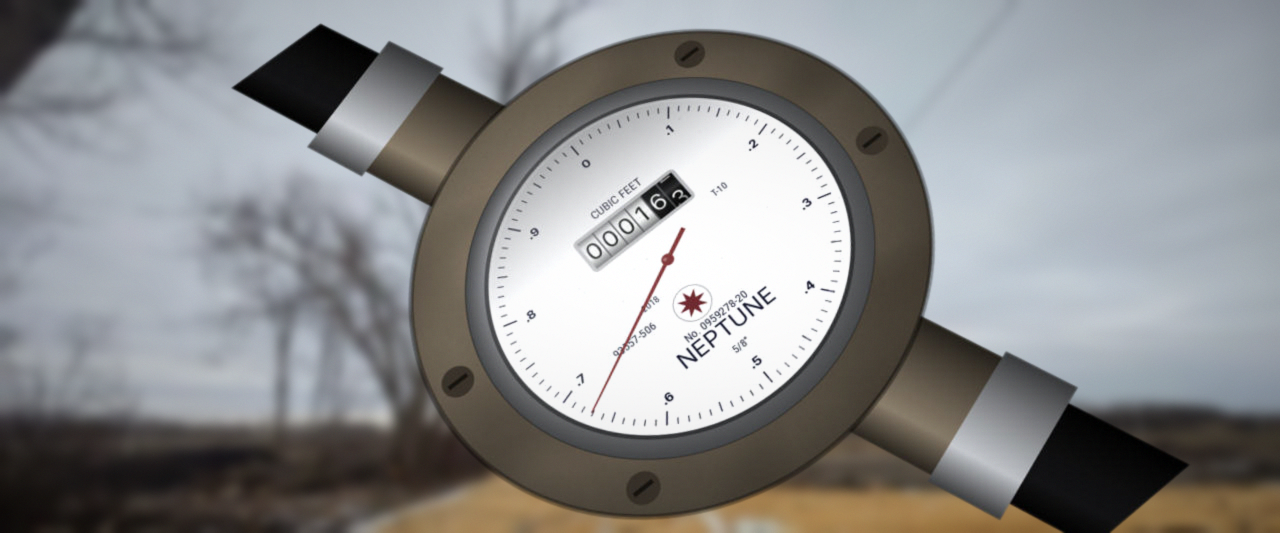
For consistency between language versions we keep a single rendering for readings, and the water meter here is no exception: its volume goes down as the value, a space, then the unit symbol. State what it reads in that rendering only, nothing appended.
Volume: 162.67 ft³
